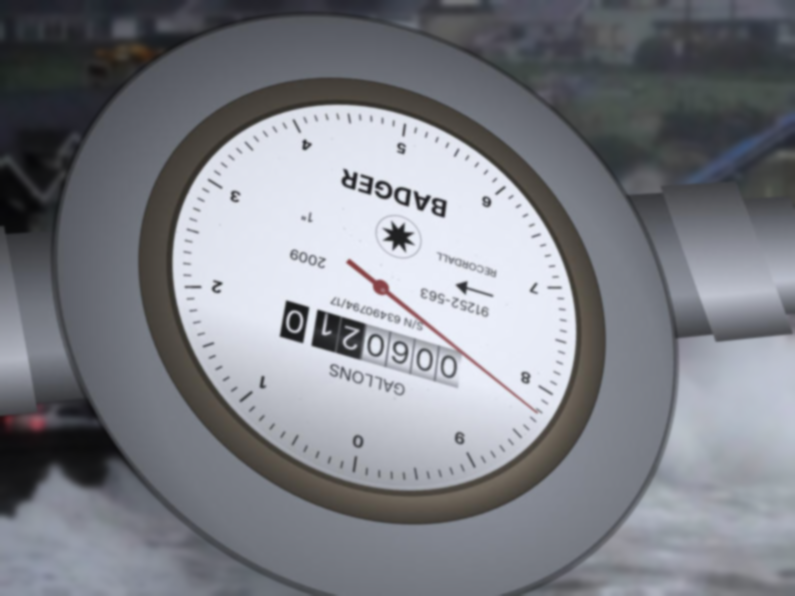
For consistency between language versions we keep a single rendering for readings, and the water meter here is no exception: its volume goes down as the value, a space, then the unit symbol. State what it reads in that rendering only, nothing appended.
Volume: 60208.2 gal
